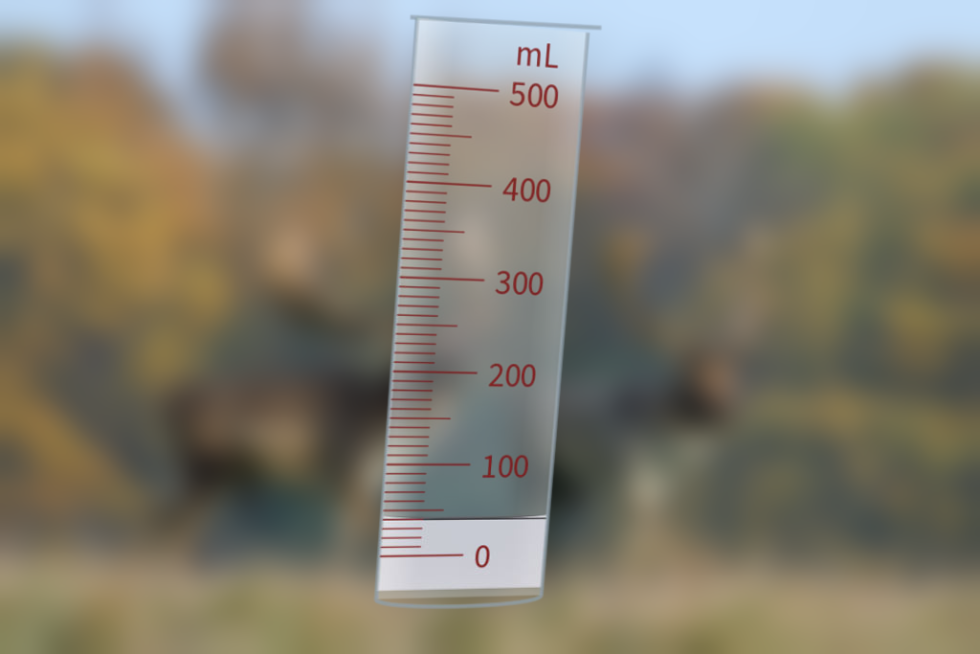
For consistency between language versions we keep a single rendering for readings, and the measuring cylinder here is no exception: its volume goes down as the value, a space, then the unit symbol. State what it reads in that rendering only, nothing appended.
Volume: 40 mL
